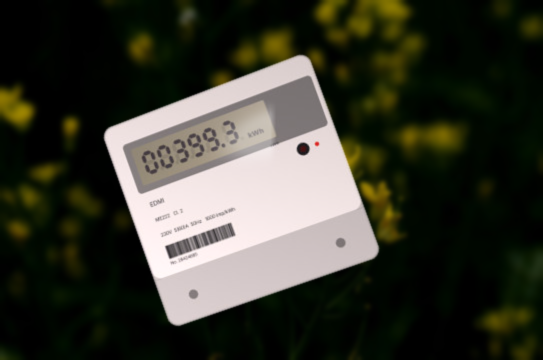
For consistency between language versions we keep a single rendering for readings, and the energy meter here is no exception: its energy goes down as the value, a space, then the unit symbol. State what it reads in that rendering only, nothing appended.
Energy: 399.3 kWh
